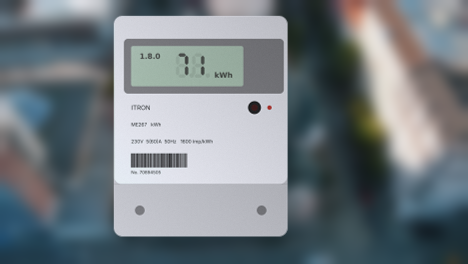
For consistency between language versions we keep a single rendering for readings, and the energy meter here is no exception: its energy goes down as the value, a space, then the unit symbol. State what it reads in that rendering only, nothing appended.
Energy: 71 kWh
